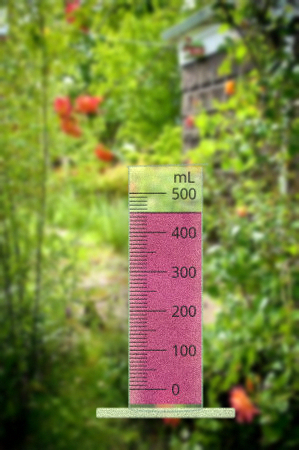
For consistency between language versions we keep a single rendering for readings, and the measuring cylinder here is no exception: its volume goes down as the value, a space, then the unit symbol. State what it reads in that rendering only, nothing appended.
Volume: 450 mL
